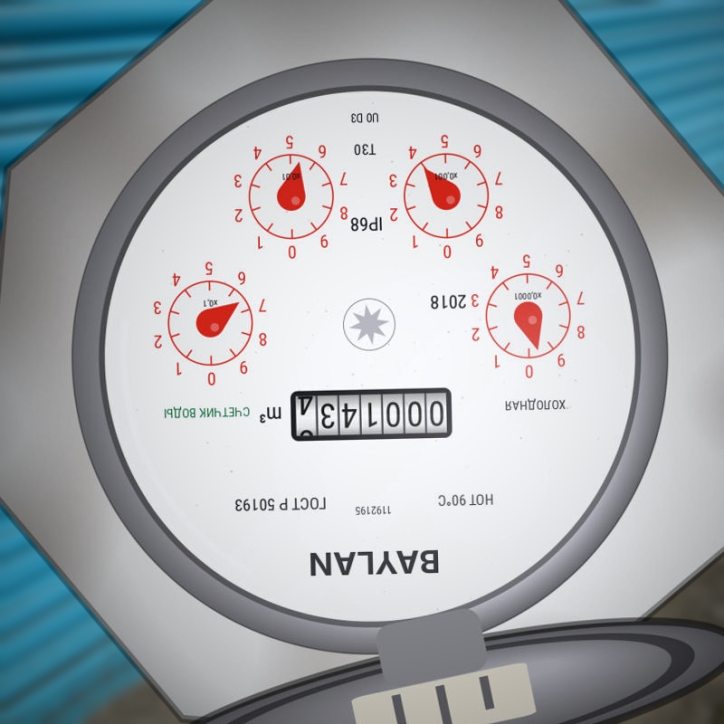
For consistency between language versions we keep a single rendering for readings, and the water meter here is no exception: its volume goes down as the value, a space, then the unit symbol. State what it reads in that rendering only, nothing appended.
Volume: 1433.6539 m³
